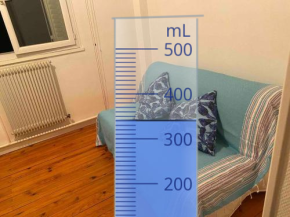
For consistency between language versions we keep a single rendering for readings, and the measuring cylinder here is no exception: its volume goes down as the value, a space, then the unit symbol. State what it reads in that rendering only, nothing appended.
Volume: 340 mL
